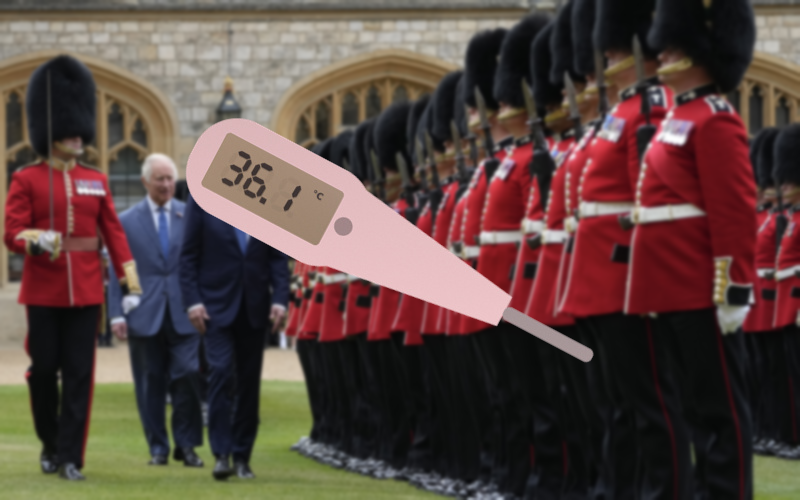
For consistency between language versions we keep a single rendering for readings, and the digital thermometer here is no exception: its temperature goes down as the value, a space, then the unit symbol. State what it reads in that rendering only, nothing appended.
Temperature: 36.1 °C
